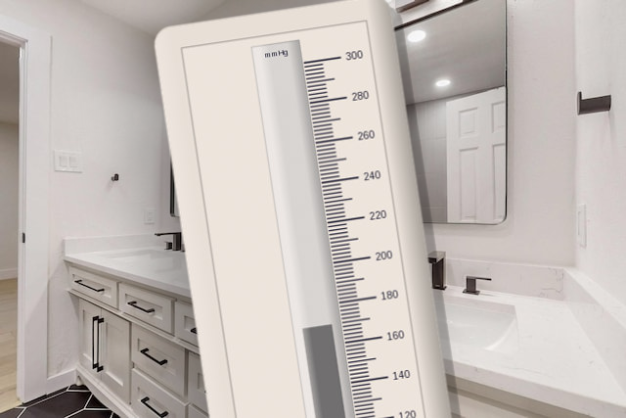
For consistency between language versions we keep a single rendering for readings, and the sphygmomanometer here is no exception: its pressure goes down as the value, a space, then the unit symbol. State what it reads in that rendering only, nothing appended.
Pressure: 170 mmHg
